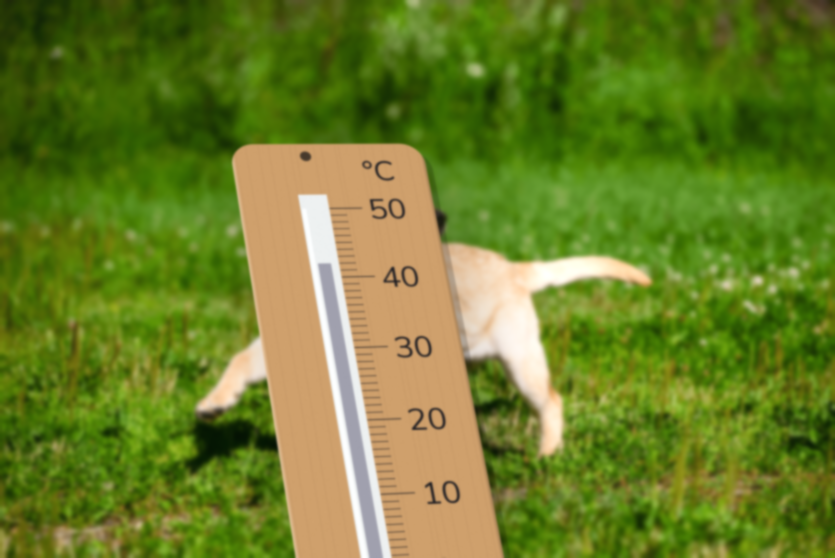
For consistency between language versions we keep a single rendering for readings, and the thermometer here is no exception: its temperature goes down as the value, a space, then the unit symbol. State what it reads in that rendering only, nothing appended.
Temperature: 42 °C
